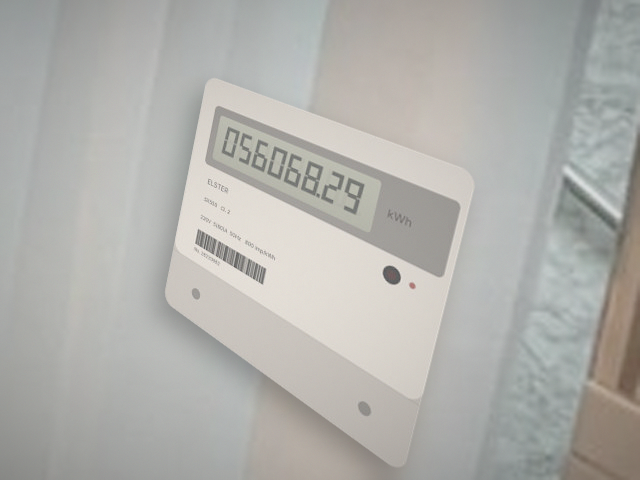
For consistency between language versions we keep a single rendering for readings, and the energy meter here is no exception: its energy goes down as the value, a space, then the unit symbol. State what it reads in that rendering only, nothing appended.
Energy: 56068.29 kWh
